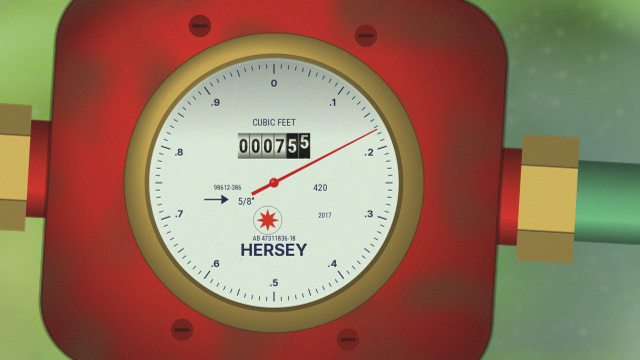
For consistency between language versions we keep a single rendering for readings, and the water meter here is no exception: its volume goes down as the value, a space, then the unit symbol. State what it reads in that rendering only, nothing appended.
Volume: 755.17 ft³
